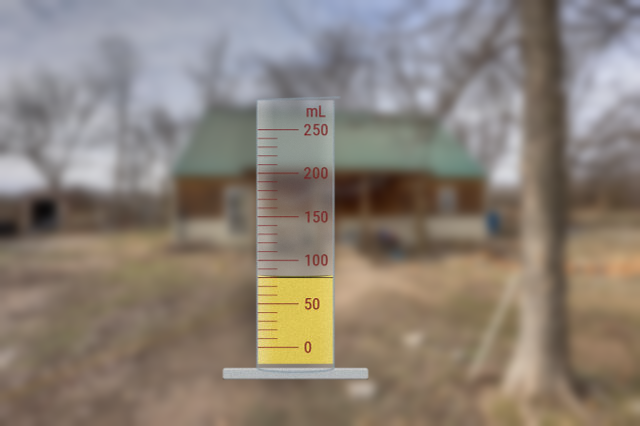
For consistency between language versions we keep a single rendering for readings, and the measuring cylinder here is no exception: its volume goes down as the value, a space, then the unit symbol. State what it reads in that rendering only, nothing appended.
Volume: 80 mL
